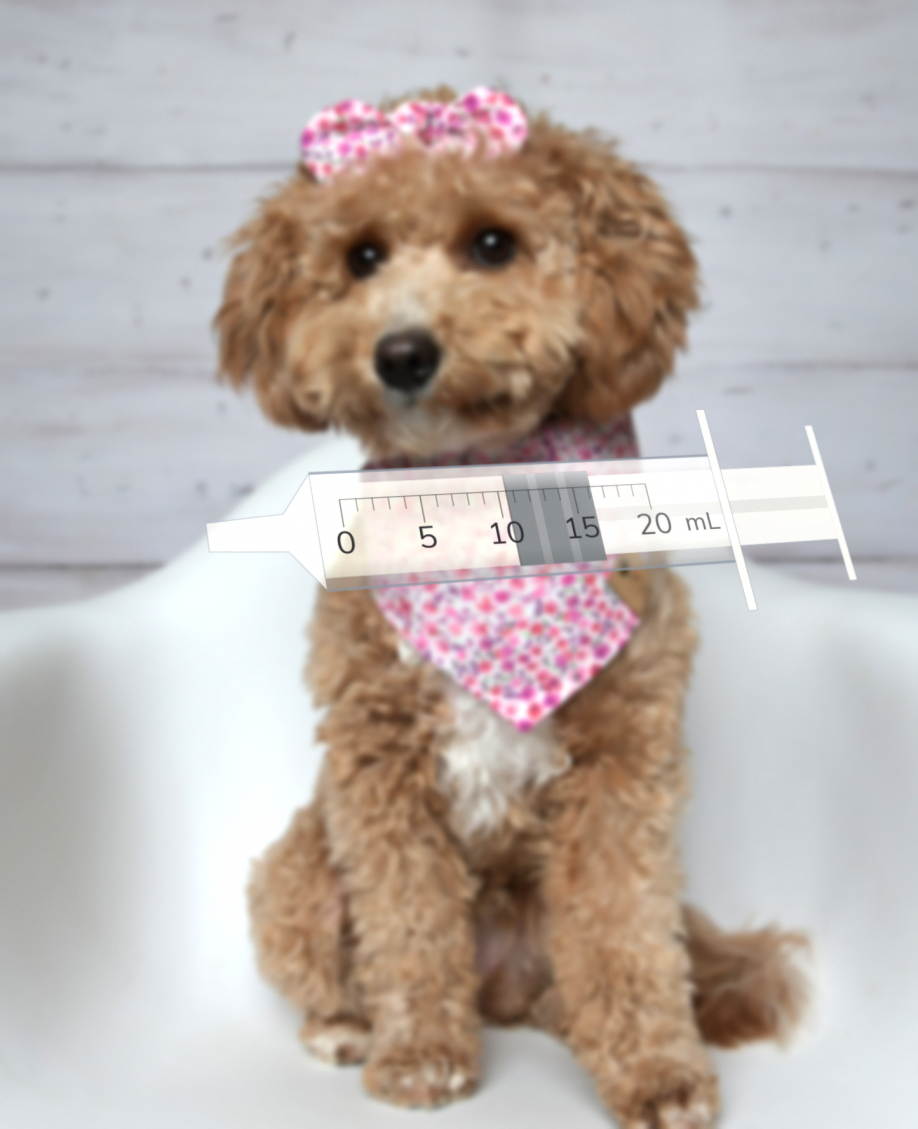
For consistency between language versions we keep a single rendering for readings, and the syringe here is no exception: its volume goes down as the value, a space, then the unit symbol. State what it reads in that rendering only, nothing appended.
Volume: 10.5 mL
